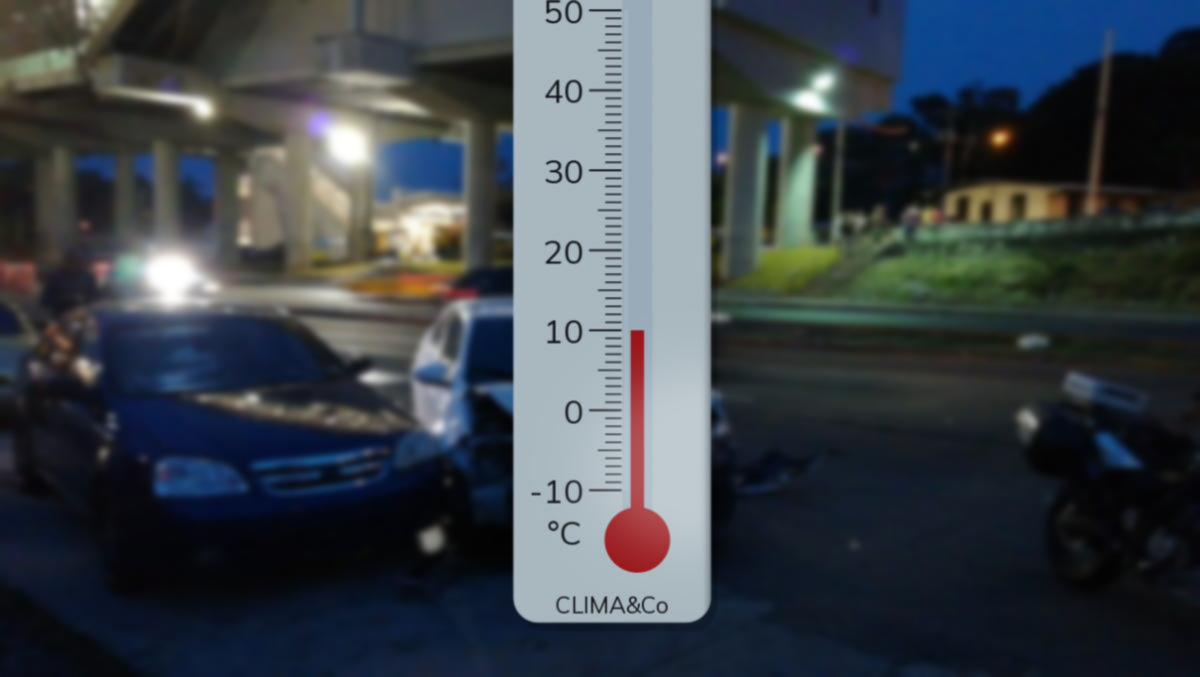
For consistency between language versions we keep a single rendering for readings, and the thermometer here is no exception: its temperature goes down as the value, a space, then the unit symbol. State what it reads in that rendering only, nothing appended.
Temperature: 10 °C
